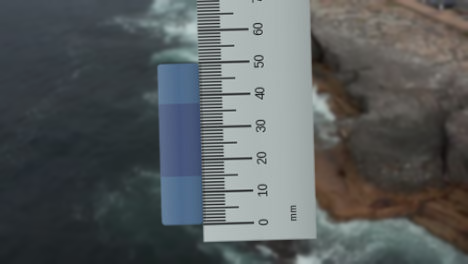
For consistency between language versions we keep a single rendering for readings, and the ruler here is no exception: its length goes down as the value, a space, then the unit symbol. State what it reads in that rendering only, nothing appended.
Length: 50 mm
